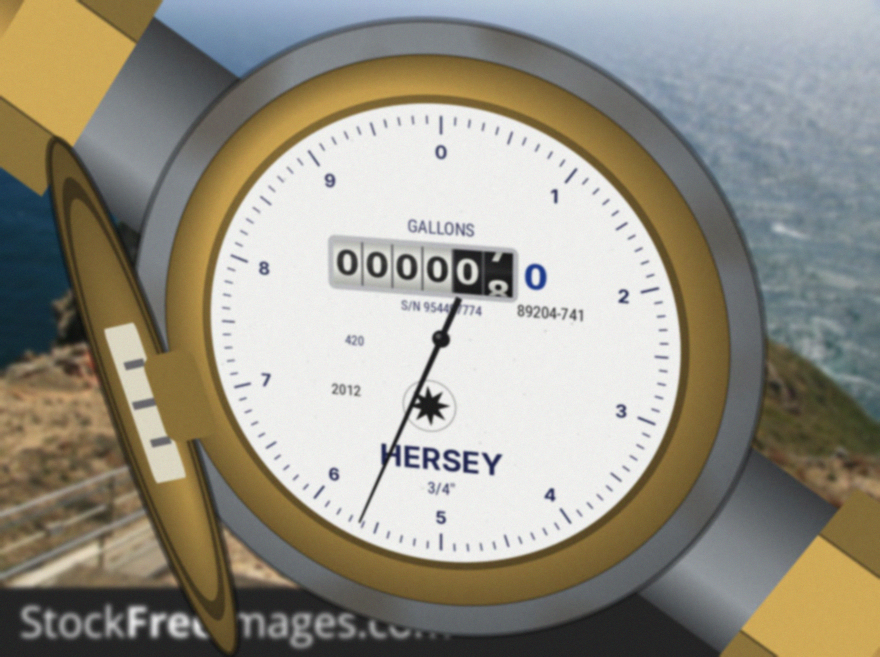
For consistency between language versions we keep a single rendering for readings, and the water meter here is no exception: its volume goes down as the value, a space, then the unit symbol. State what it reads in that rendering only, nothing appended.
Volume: 75.6 gal
